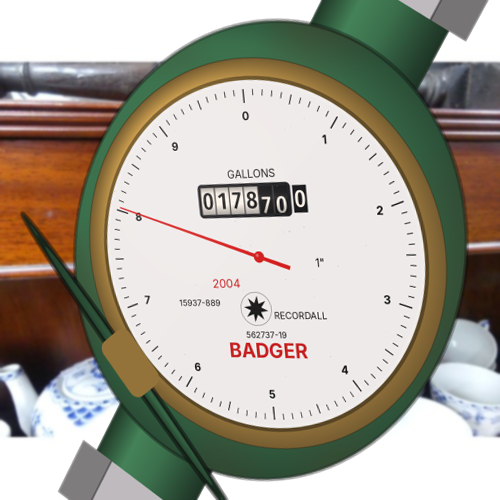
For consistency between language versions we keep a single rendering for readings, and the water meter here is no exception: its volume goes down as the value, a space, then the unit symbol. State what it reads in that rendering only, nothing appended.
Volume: 178698.0 gal
